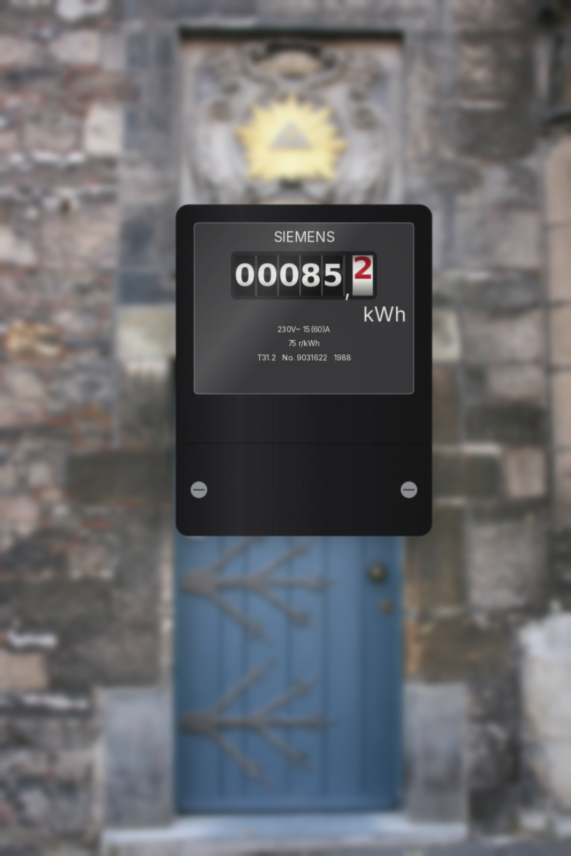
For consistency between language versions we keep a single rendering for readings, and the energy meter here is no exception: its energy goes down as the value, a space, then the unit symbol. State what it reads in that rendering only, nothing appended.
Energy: 85.2 kWh
